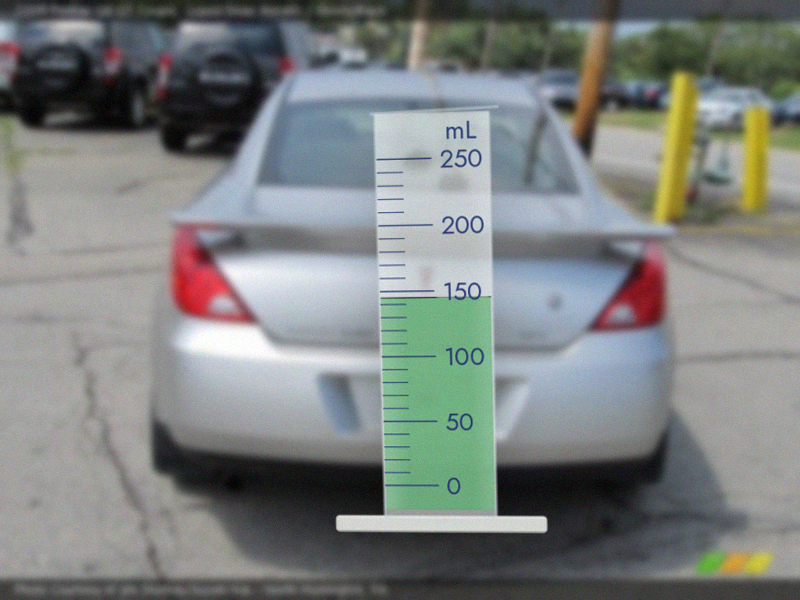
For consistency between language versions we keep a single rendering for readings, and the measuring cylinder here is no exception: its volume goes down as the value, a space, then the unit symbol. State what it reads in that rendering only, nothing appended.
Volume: 145 mL
